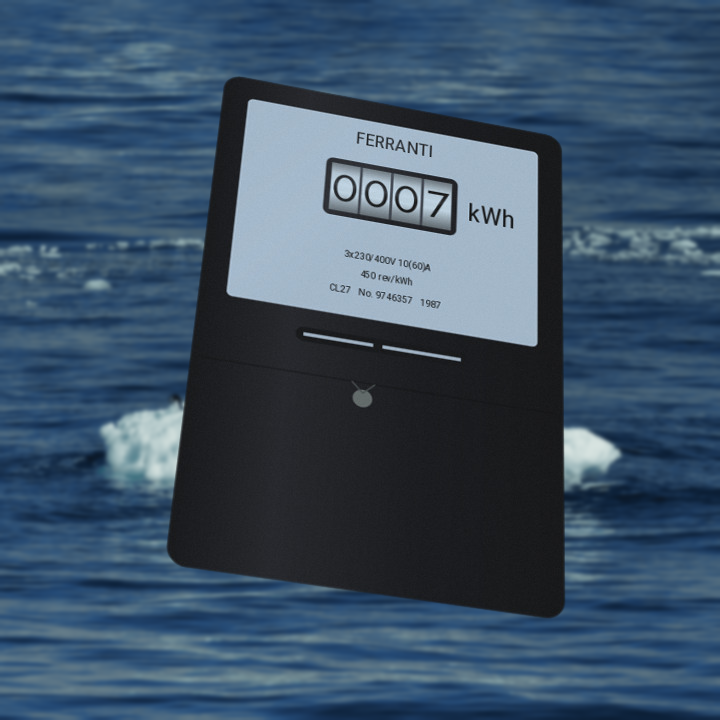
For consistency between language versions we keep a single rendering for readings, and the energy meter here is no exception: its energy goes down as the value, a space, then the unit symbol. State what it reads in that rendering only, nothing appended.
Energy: 7 kWh
